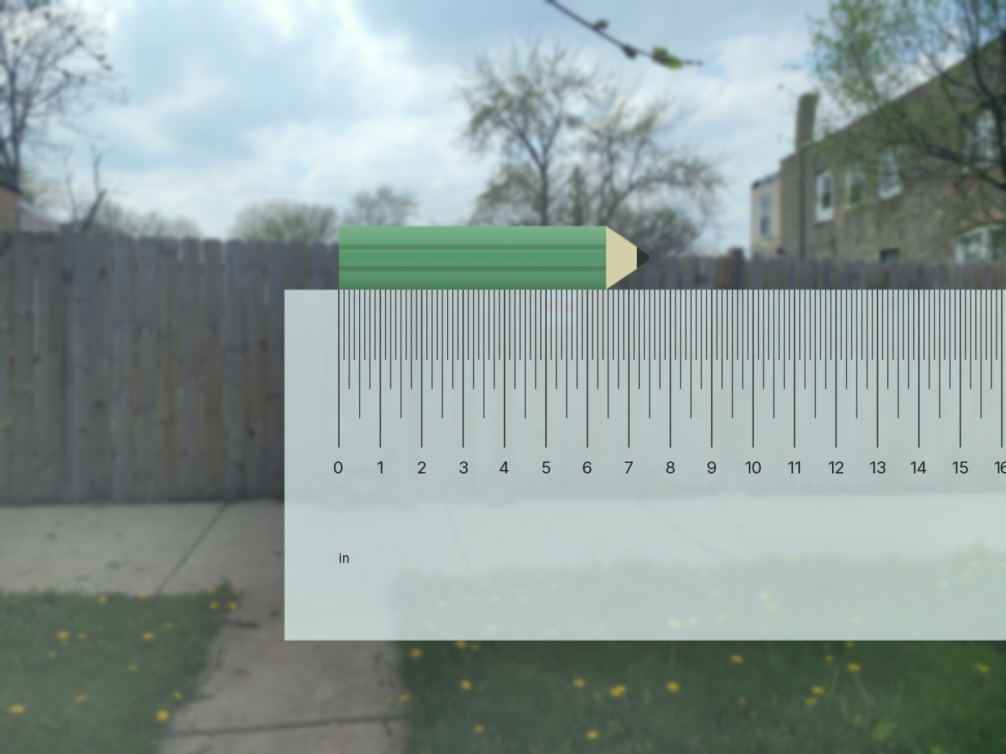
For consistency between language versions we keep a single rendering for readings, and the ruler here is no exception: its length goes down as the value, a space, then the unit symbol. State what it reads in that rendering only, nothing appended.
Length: 7.5 in
